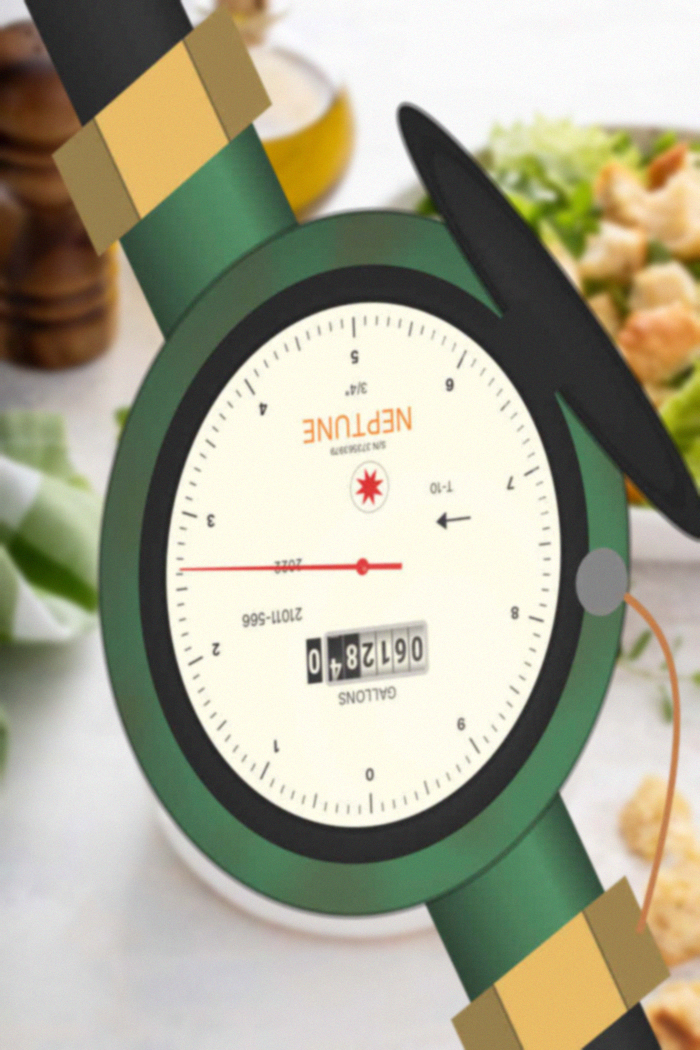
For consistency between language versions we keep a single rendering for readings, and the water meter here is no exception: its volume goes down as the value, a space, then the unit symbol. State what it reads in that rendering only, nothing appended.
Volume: 612842.6 gal
